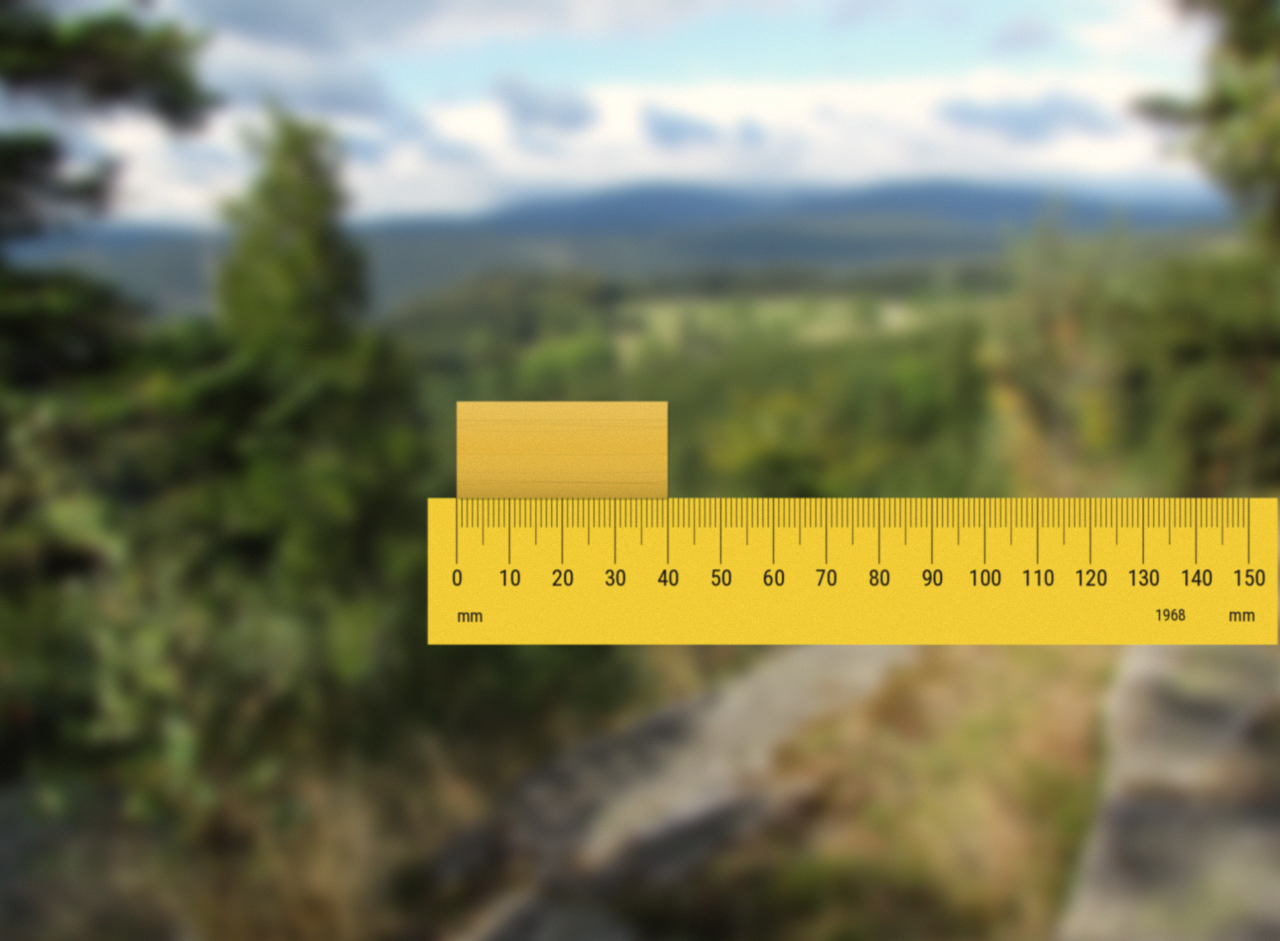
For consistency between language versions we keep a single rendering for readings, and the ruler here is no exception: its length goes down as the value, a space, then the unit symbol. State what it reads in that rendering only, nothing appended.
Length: 40 mm
